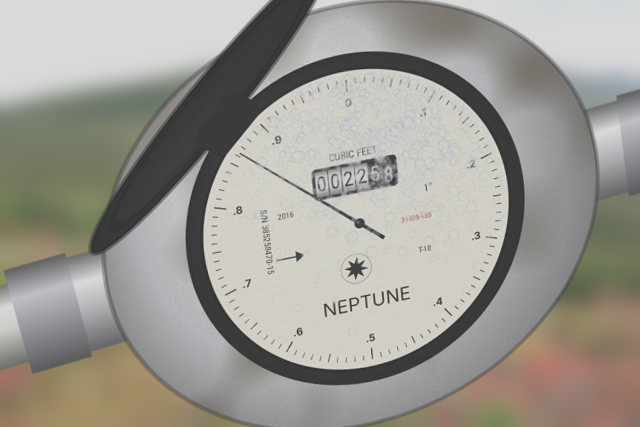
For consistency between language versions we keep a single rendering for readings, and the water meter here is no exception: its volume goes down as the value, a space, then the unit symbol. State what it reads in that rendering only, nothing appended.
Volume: 2257.86 ft³
